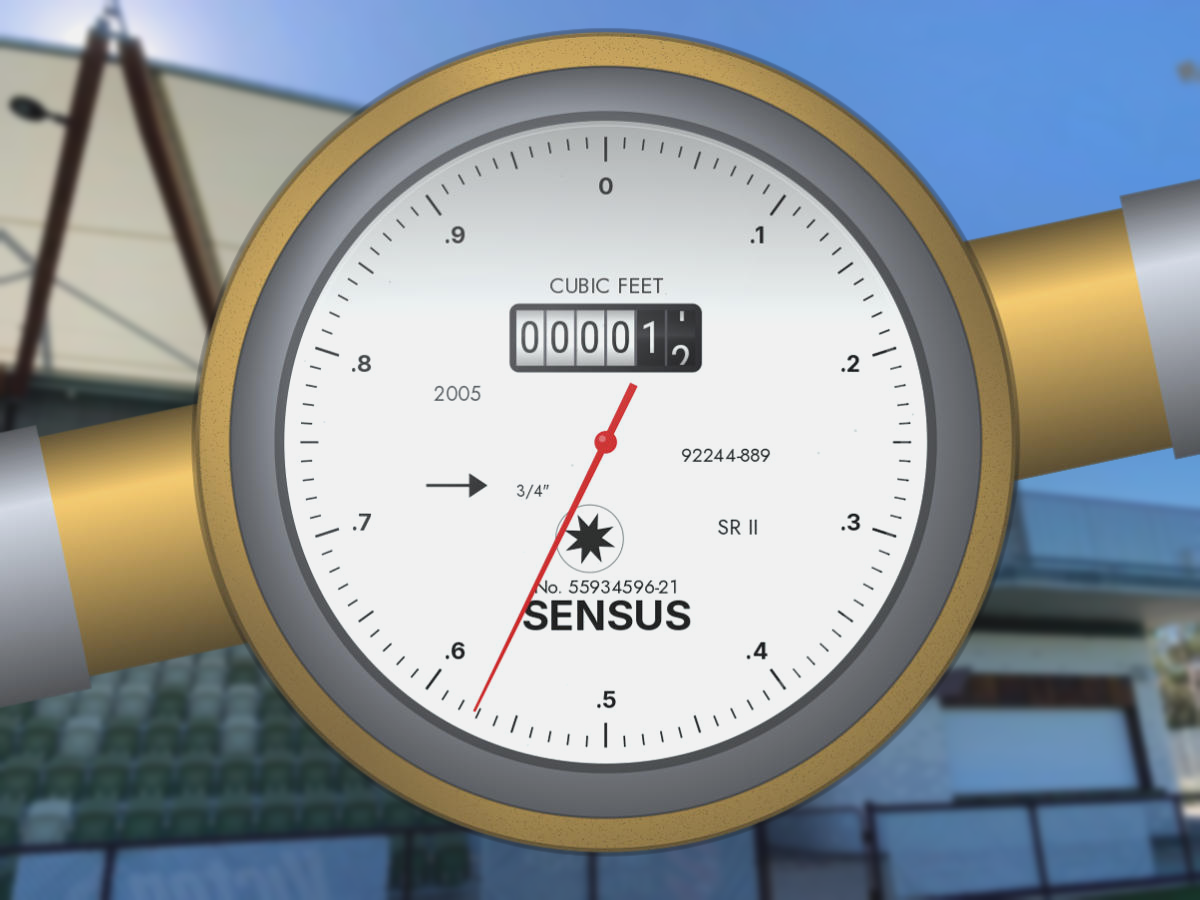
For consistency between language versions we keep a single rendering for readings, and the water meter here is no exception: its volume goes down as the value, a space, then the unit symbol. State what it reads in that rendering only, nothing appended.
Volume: 11.57 ft³
